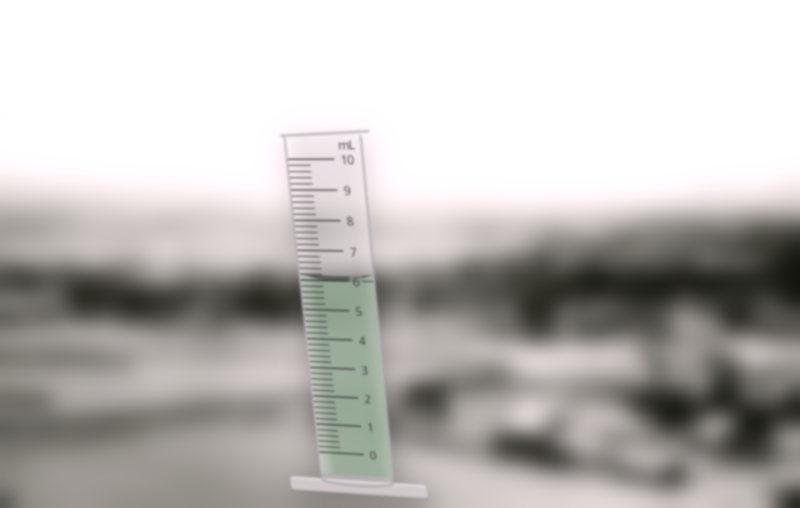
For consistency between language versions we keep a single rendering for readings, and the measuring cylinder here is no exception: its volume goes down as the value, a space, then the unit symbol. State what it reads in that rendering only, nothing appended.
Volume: 6 mL
